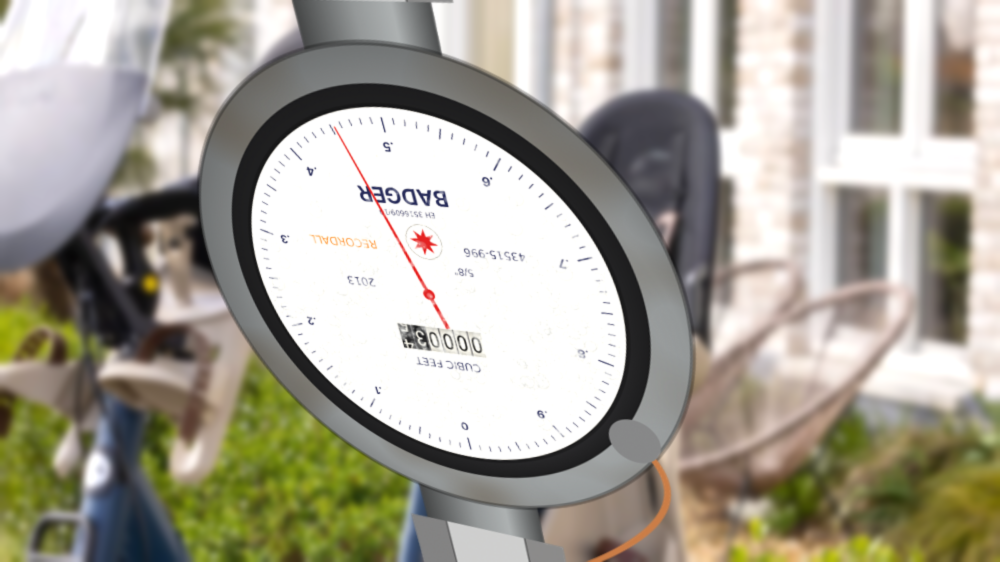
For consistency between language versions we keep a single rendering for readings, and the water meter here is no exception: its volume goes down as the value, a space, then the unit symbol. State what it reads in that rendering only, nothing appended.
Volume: 34.45 ft³
